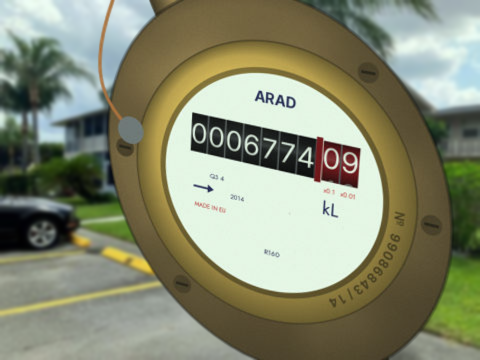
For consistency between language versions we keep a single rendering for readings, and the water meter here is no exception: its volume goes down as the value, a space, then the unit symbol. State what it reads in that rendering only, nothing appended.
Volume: 6774.09 kL
